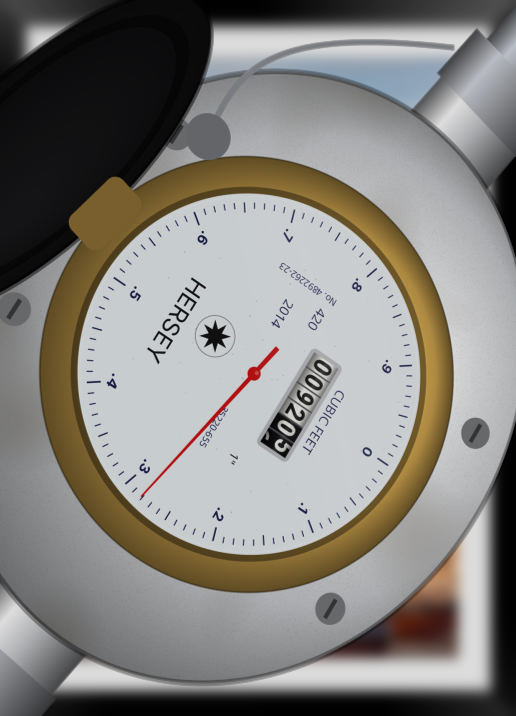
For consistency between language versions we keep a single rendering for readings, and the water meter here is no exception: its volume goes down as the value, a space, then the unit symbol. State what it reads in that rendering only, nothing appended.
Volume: 9205.28 ft³
